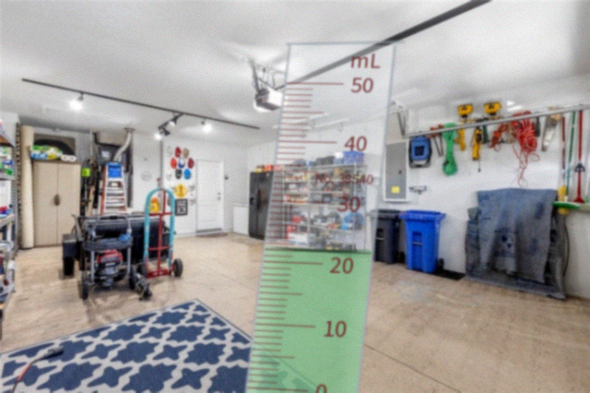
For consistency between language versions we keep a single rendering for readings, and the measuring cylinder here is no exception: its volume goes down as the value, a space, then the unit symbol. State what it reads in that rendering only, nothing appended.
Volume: 22 mL
